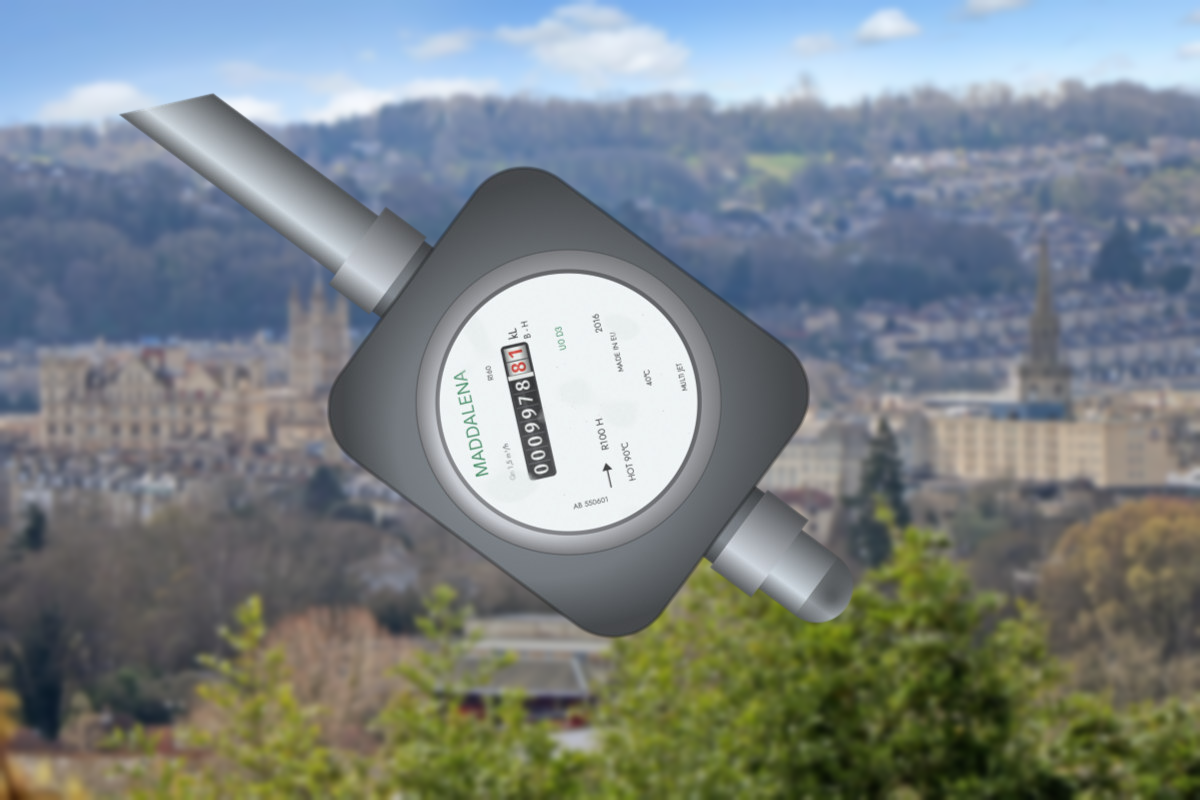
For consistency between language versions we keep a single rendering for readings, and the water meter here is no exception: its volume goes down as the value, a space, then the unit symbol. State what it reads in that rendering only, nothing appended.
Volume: 9978.81 kL
